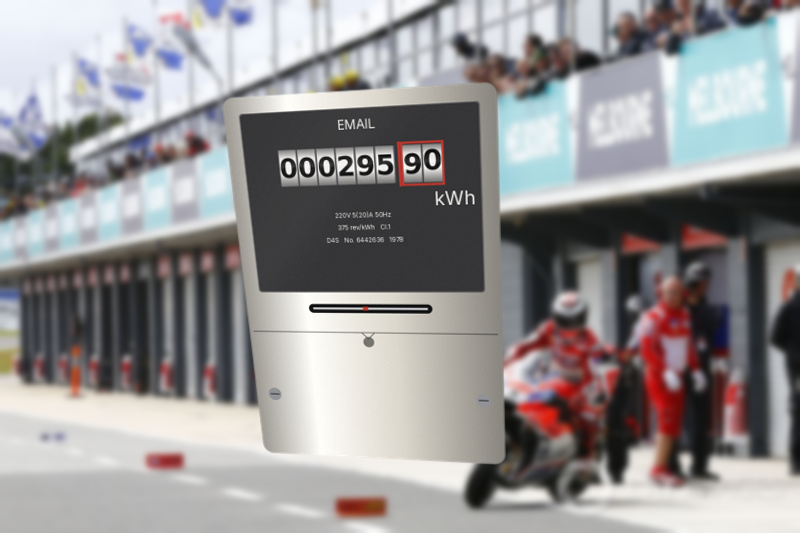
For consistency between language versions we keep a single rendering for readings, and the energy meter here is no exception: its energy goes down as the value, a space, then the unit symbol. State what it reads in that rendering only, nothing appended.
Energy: 295.90 kWh
